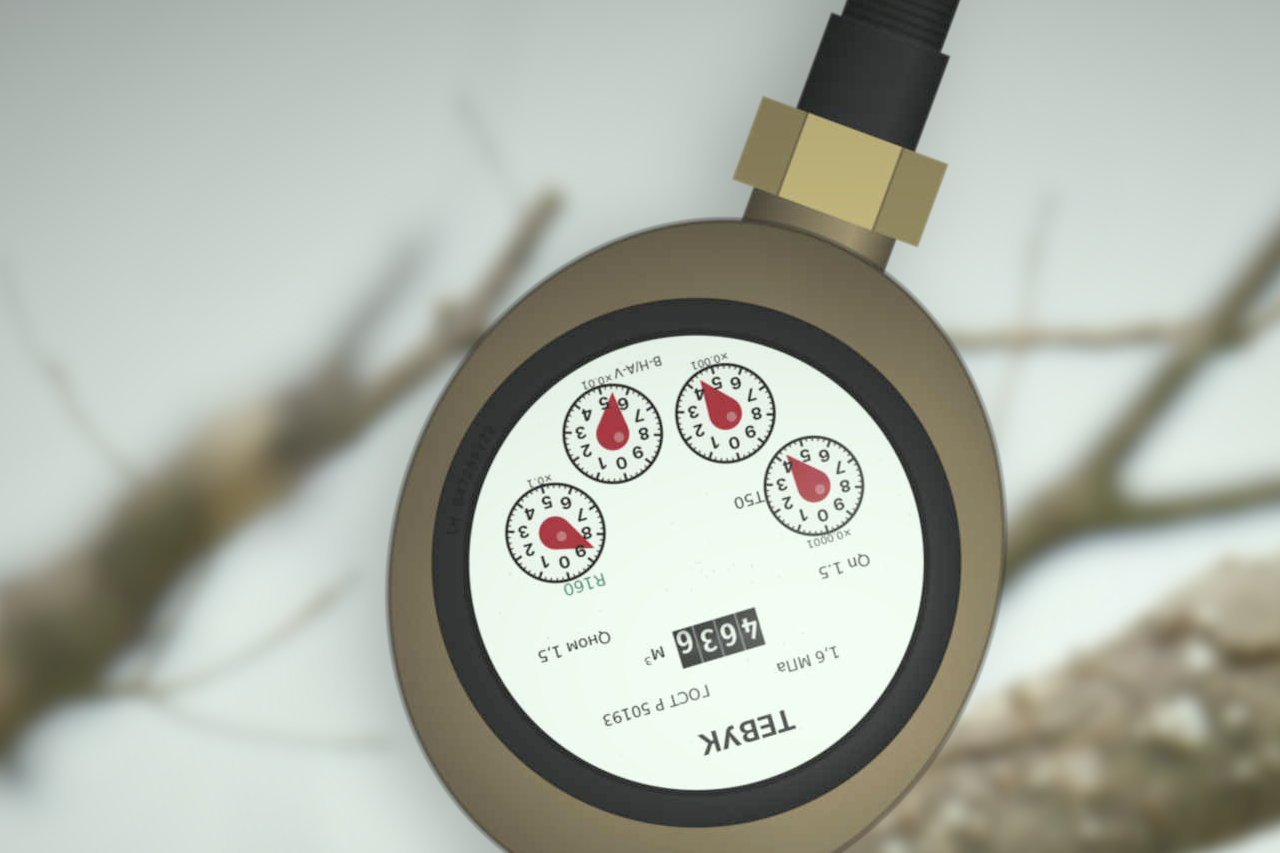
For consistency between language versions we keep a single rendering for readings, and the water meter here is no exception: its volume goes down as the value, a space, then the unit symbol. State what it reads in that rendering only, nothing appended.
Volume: 4635.8544 m³
